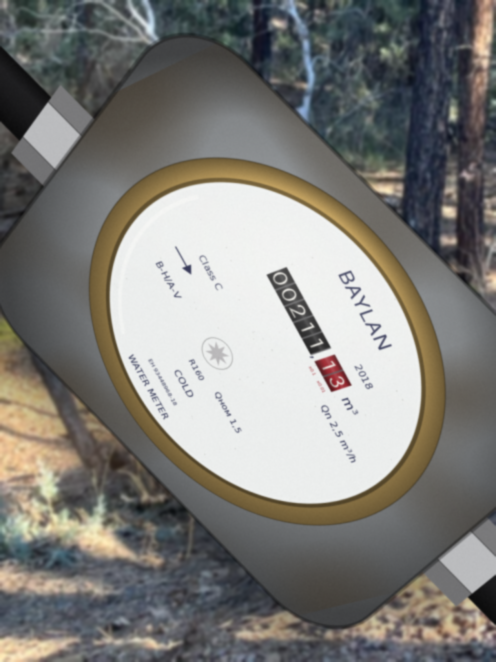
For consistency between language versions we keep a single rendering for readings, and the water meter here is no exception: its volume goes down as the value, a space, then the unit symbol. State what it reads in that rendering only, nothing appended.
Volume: 211.13 m³
